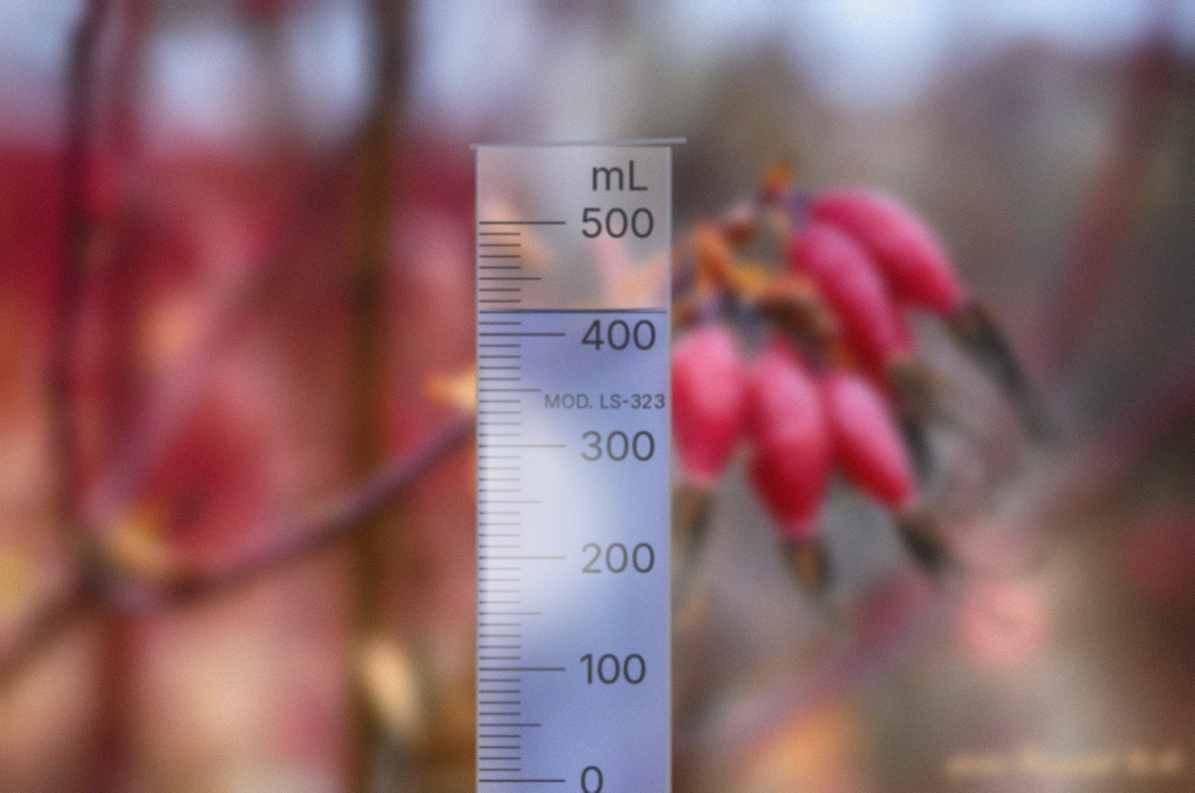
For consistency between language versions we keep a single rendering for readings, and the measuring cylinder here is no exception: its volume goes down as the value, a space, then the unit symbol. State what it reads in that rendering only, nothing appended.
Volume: 420 mL
